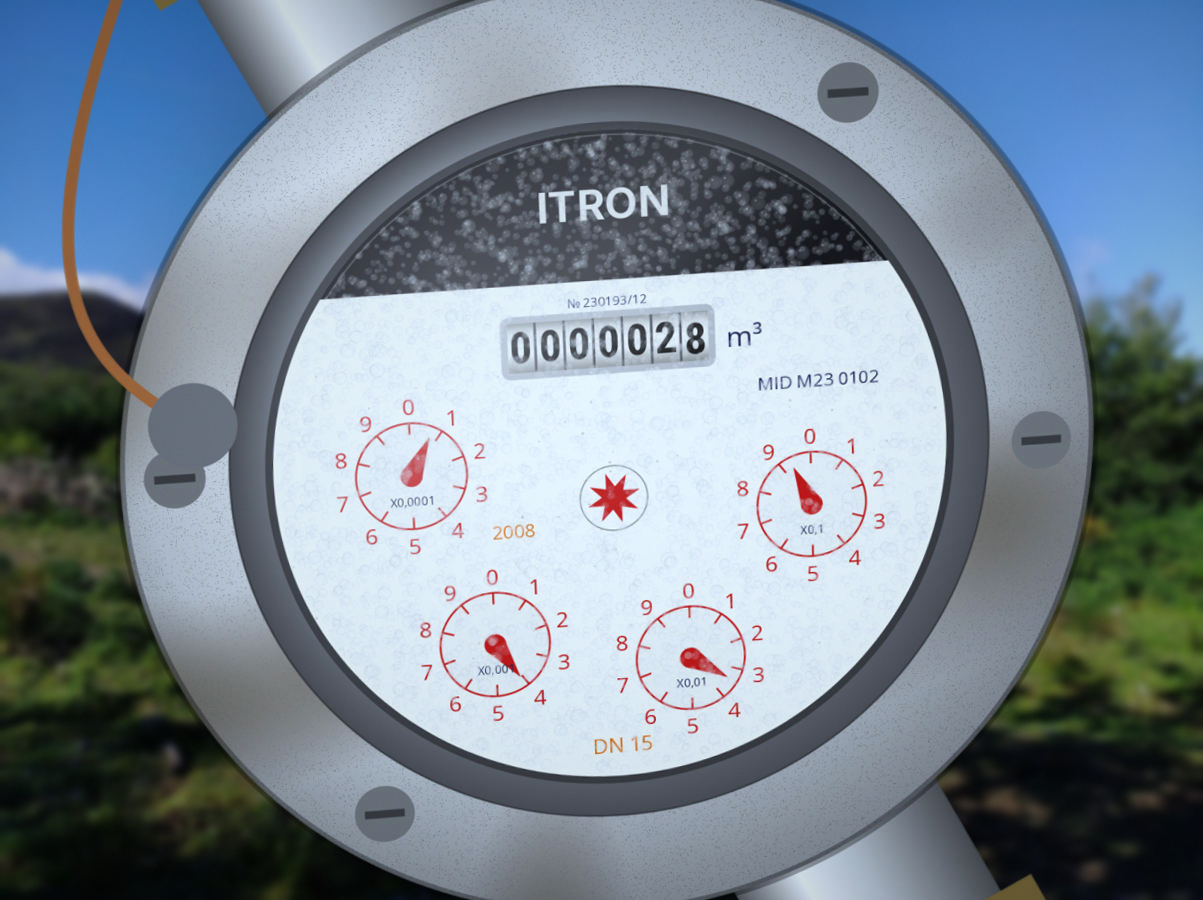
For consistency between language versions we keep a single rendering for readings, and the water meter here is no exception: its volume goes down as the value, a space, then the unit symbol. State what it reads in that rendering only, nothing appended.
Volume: 27.9340 m³
